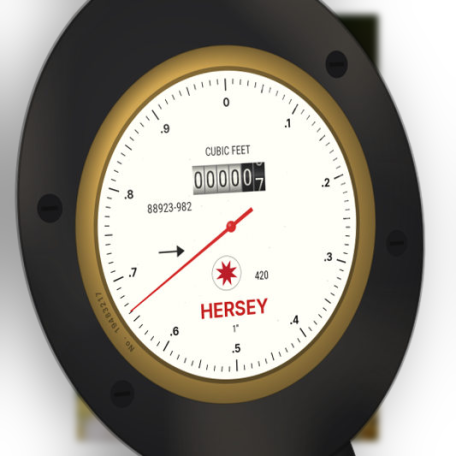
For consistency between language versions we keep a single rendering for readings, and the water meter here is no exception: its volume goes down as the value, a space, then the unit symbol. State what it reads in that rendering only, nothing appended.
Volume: 6.66 ft³
